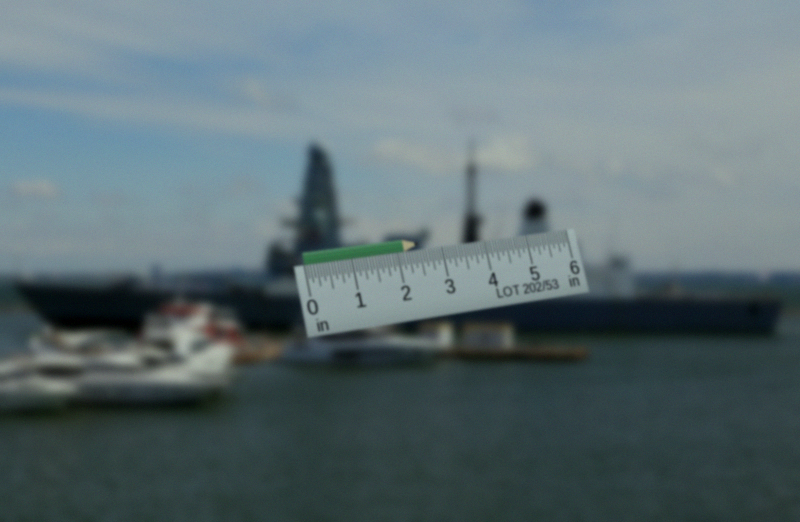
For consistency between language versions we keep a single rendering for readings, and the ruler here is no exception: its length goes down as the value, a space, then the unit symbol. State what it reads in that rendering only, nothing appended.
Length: 2.5 in
